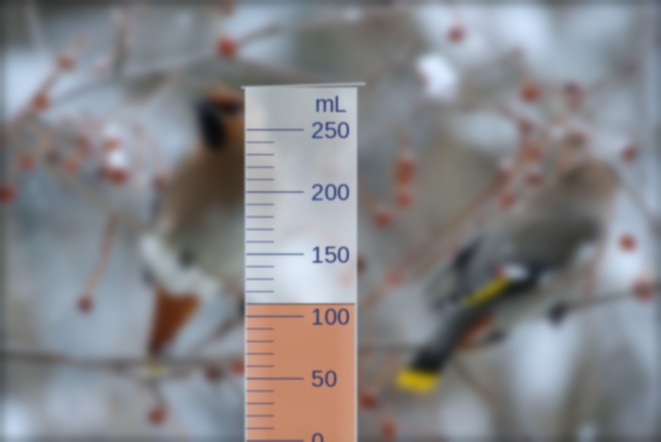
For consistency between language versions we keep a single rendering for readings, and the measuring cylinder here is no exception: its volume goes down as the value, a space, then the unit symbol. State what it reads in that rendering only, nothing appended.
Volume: 110 mL
